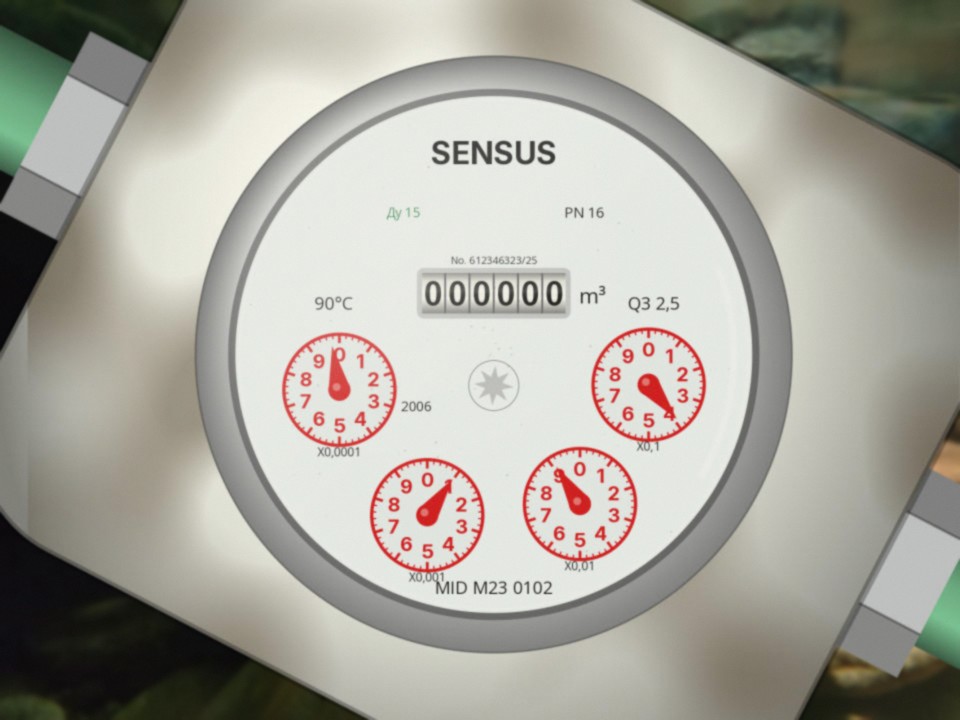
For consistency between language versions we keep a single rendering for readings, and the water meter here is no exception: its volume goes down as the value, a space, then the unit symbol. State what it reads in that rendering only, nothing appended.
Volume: 0.3909 m³
